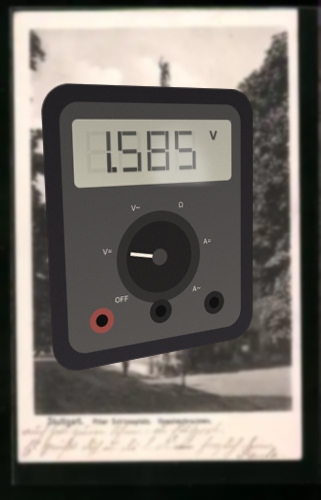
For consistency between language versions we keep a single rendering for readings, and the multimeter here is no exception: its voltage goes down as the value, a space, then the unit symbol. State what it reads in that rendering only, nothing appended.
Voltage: 1.585 V
